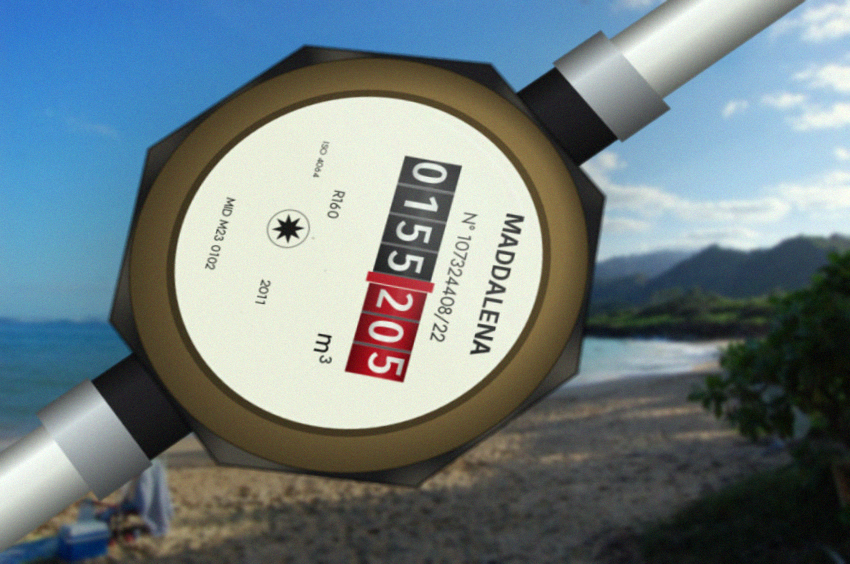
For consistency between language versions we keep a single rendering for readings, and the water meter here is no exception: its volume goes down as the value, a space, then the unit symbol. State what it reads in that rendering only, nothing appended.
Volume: 155.205 m³
